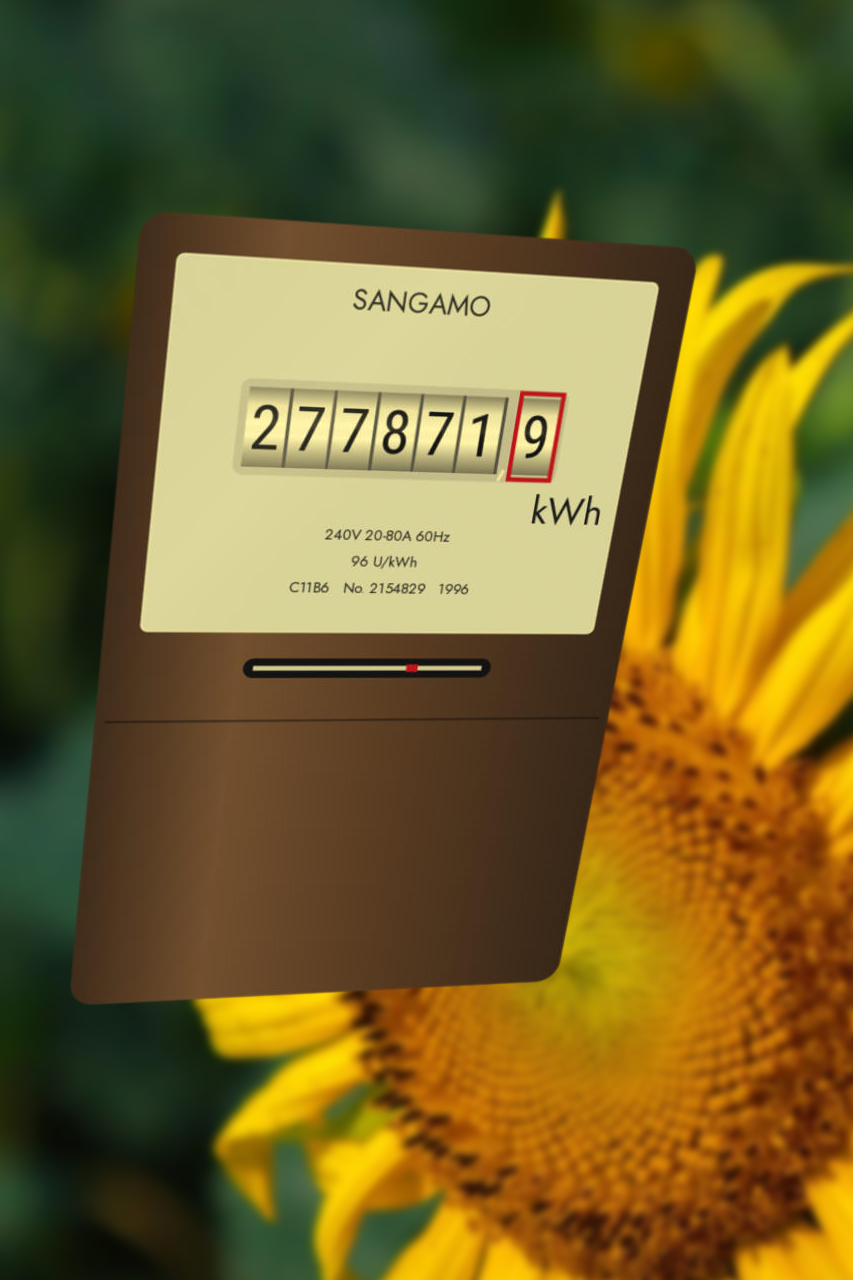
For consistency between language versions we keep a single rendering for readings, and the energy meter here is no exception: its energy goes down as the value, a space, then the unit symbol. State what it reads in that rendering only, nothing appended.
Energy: 277871.9 kWh
